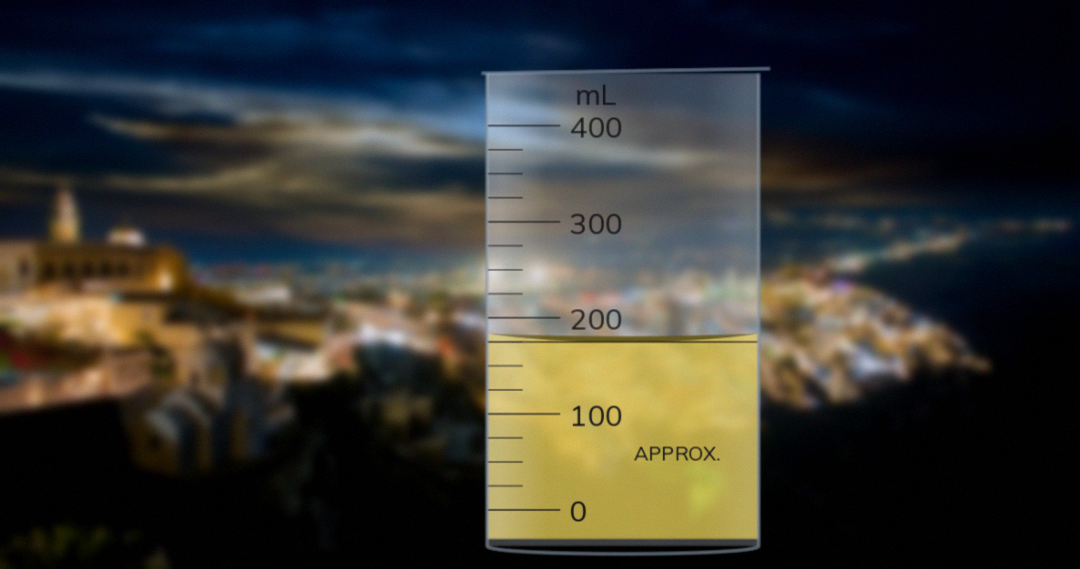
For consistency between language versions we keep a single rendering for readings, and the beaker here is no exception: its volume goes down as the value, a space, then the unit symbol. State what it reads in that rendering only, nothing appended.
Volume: 175 mL
